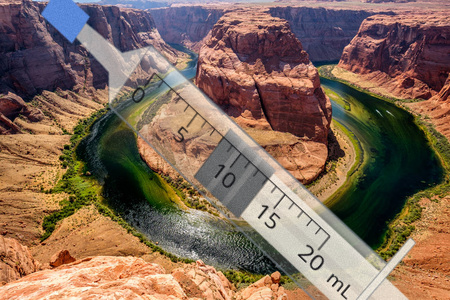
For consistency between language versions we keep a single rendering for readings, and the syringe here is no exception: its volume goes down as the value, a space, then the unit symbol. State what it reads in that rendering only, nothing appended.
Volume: 8 mL
